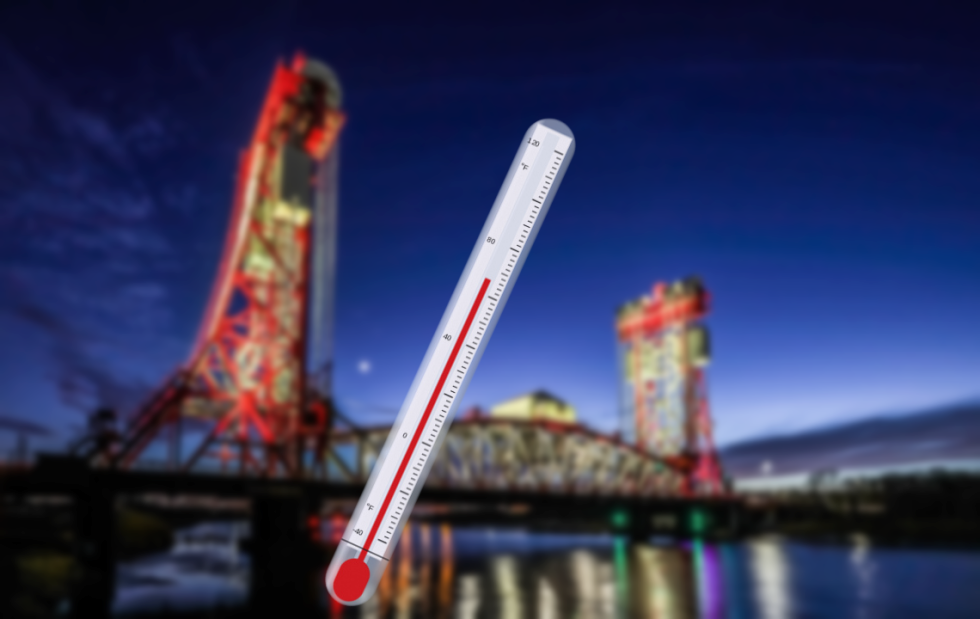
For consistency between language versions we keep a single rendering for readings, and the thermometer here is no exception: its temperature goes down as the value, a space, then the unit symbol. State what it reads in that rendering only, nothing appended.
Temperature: 66 °F
